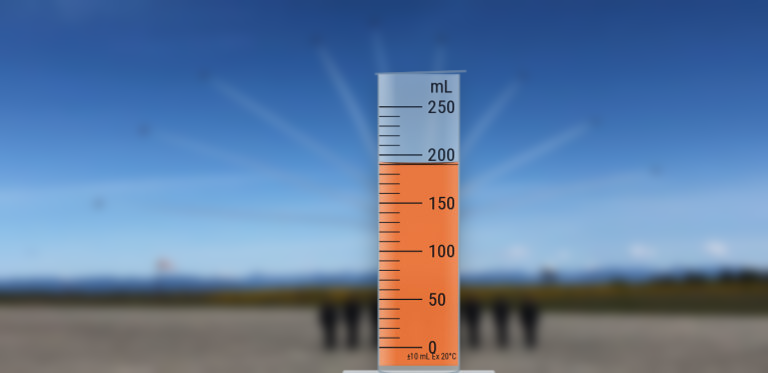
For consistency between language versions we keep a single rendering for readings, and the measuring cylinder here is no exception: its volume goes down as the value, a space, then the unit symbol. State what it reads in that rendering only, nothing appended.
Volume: 190 mL
